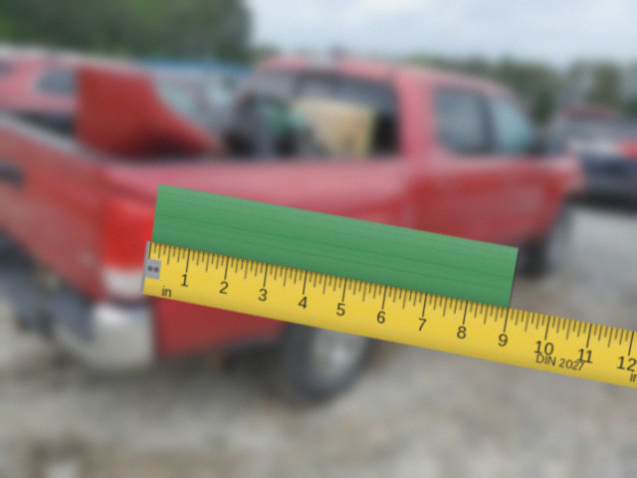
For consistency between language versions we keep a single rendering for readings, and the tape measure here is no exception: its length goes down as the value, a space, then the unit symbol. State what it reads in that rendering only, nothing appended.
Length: 9 in
